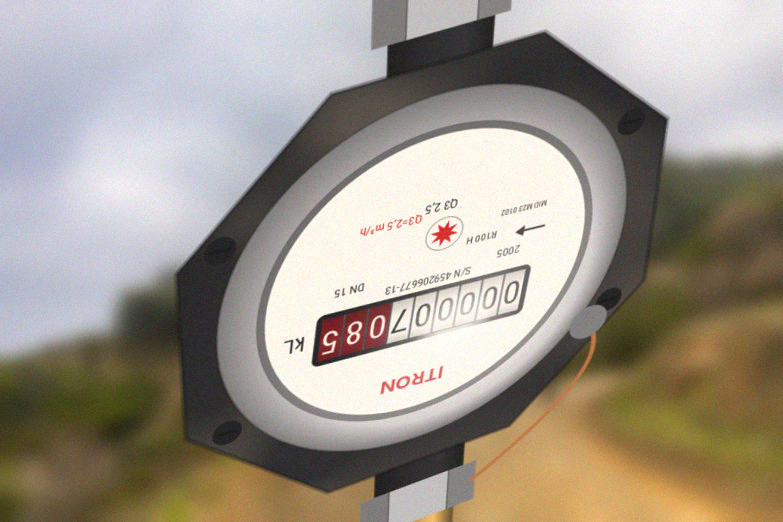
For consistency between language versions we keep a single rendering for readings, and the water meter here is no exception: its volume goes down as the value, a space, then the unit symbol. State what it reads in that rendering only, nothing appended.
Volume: 7.085 kL
